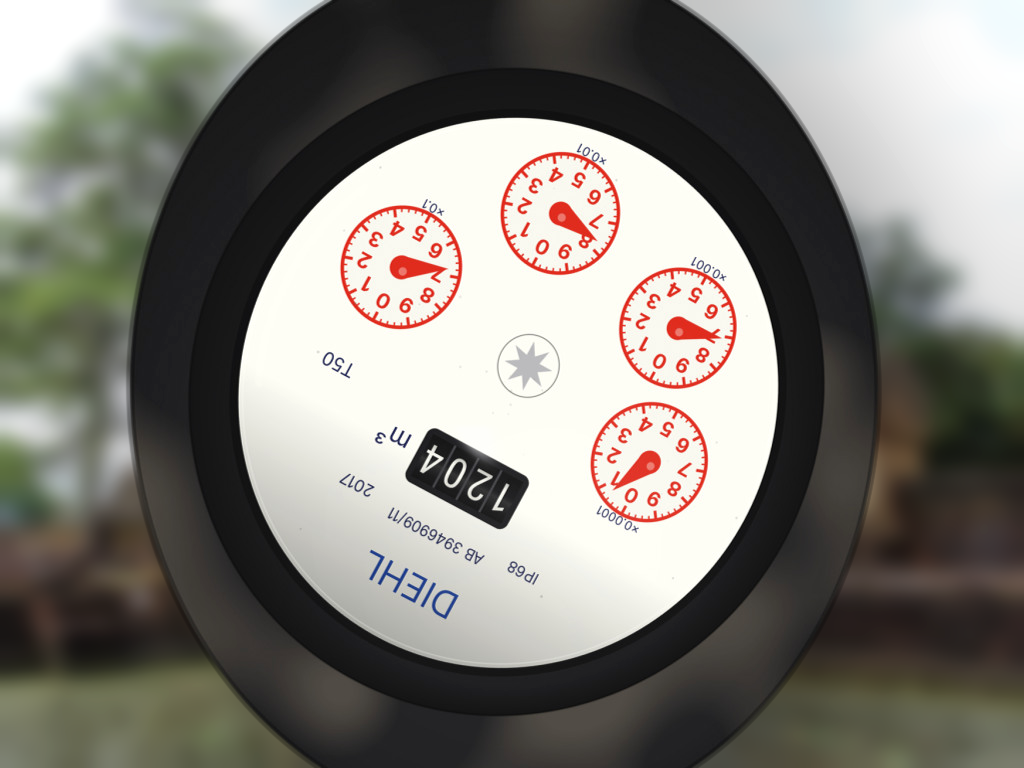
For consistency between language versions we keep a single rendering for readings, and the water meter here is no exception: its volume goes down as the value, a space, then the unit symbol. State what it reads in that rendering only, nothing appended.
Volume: 1204.6770 m³
